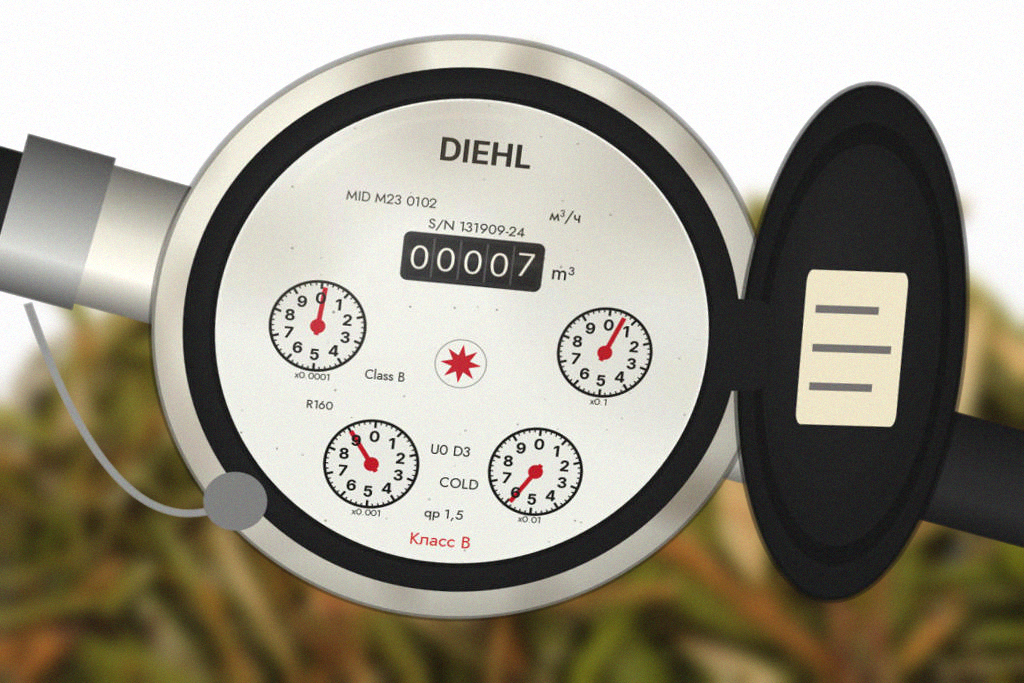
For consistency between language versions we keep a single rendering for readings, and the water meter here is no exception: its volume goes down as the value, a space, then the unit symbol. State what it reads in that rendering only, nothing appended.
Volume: 7.0590 m³
